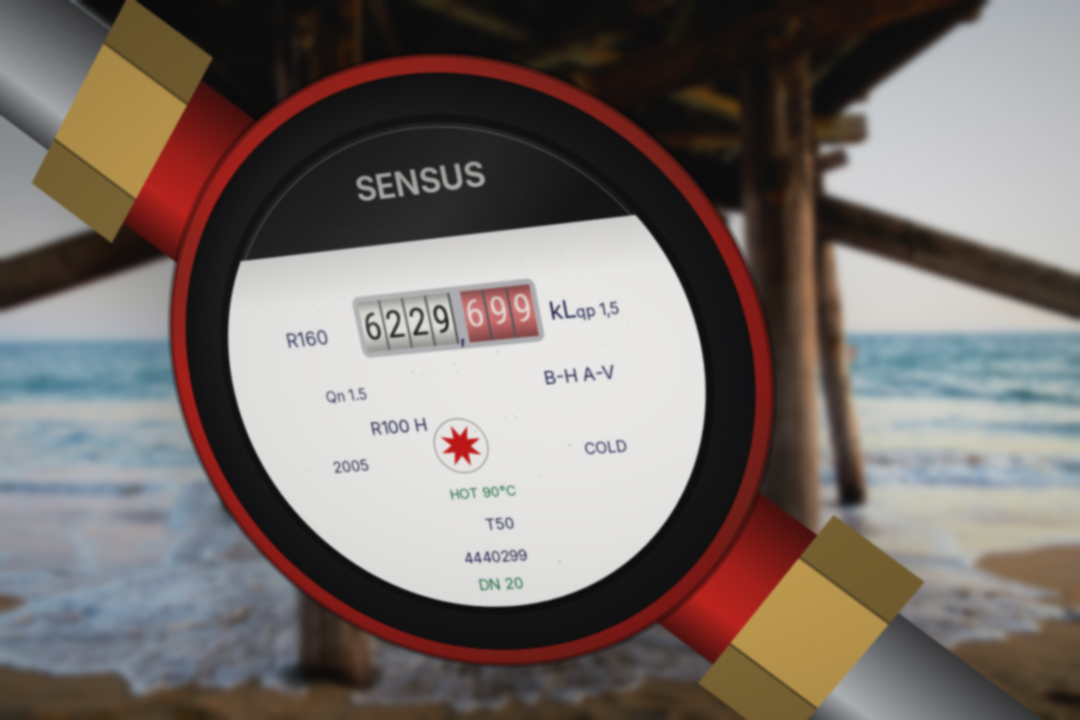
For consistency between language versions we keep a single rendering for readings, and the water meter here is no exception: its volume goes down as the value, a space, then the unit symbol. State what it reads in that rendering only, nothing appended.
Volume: 6229.699 kL
